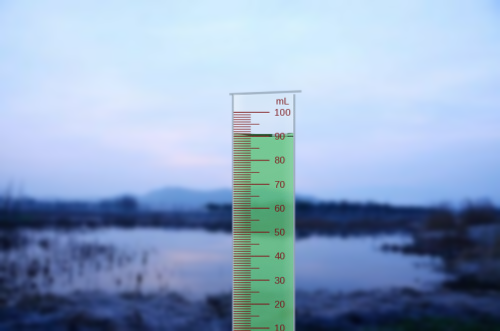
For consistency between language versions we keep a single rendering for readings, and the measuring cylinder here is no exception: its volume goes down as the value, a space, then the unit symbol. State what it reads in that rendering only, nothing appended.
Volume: 90 mL
